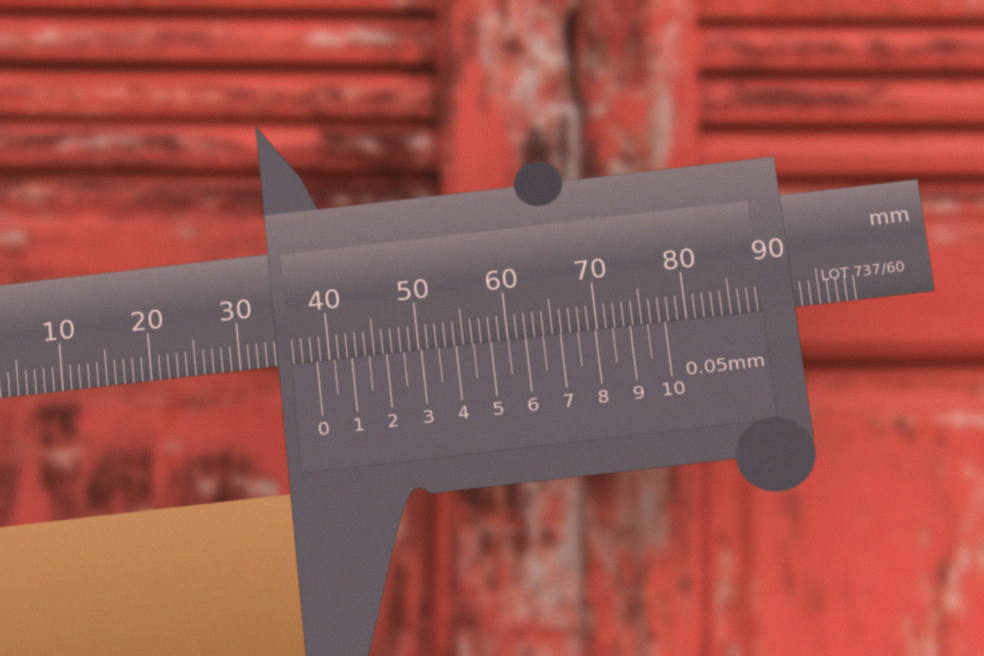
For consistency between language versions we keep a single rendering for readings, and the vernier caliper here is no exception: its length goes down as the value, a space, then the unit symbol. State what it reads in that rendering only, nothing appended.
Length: 38.6 mm
